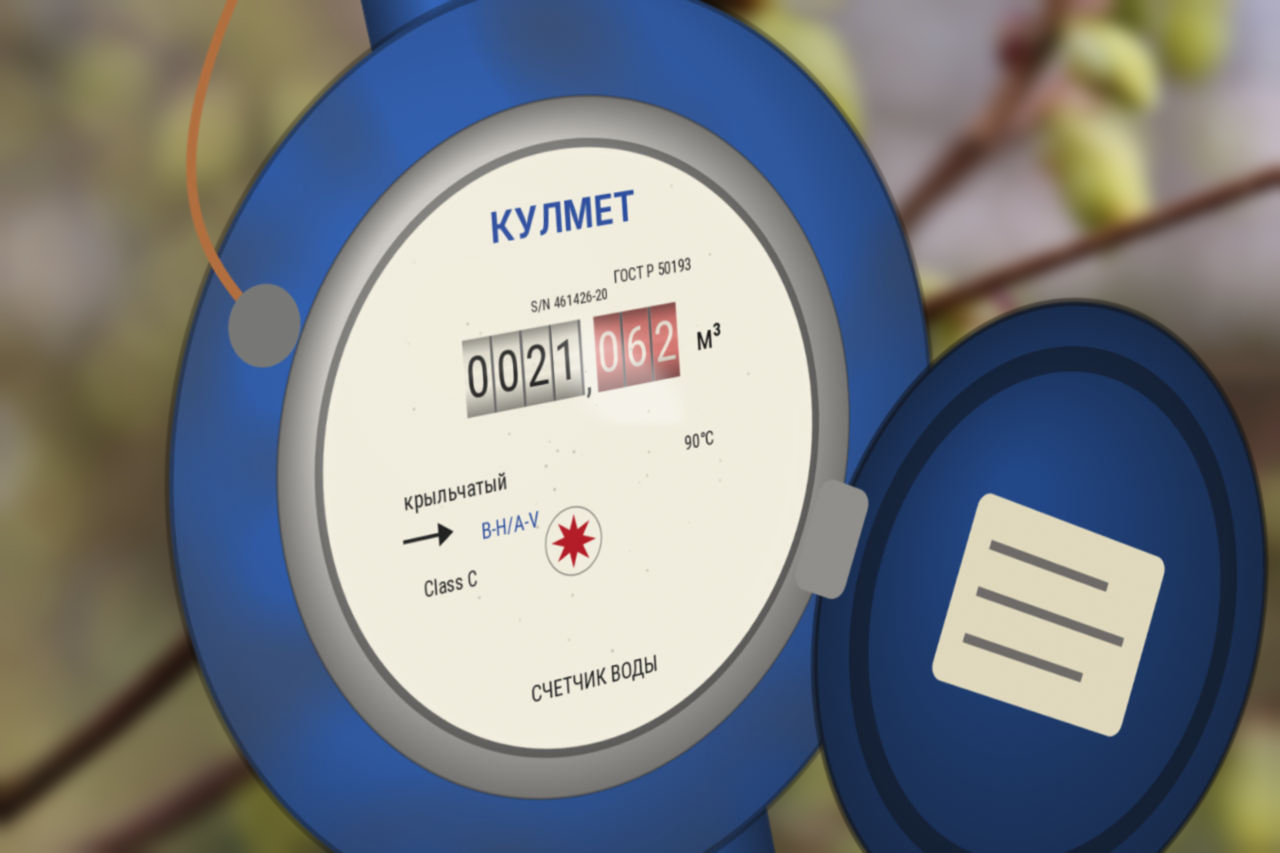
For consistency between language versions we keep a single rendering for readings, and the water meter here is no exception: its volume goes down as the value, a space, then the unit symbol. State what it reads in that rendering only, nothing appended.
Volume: 21.062 m³
